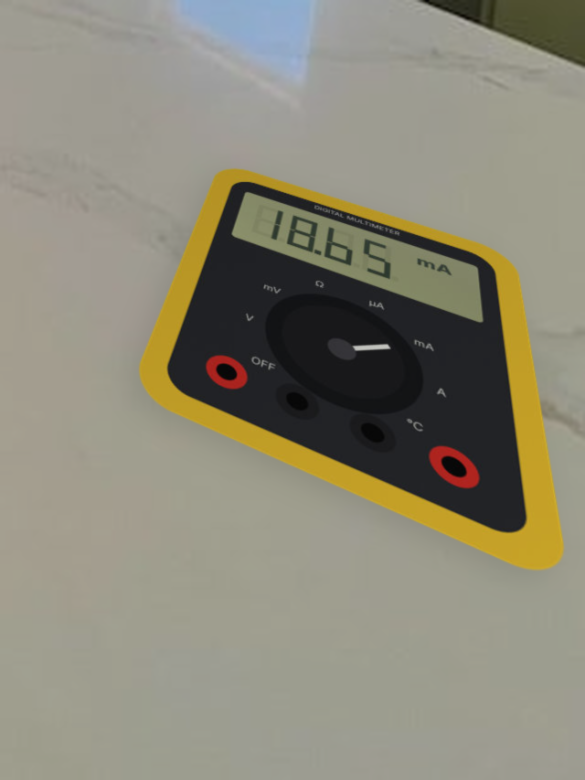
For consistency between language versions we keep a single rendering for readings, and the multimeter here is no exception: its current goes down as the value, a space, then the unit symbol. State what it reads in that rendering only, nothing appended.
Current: 18.65 mA
